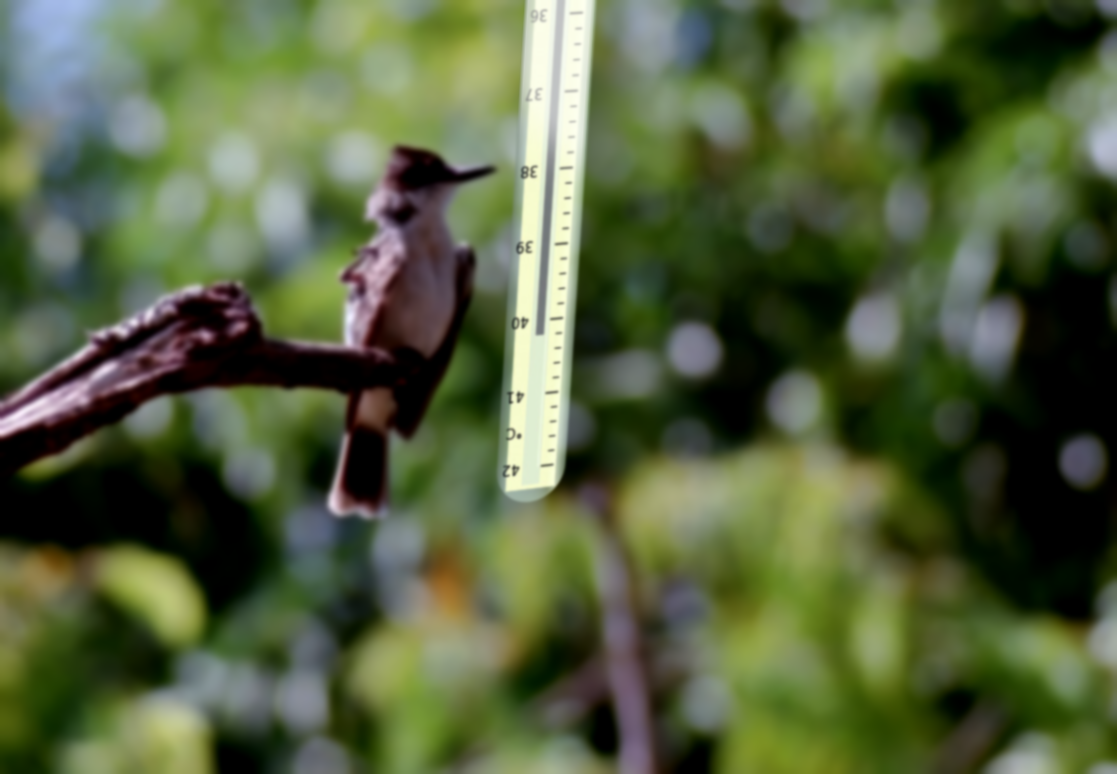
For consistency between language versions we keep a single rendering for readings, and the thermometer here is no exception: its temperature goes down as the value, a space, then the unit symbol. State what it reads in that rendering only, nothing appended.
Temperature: 40.2 °C
